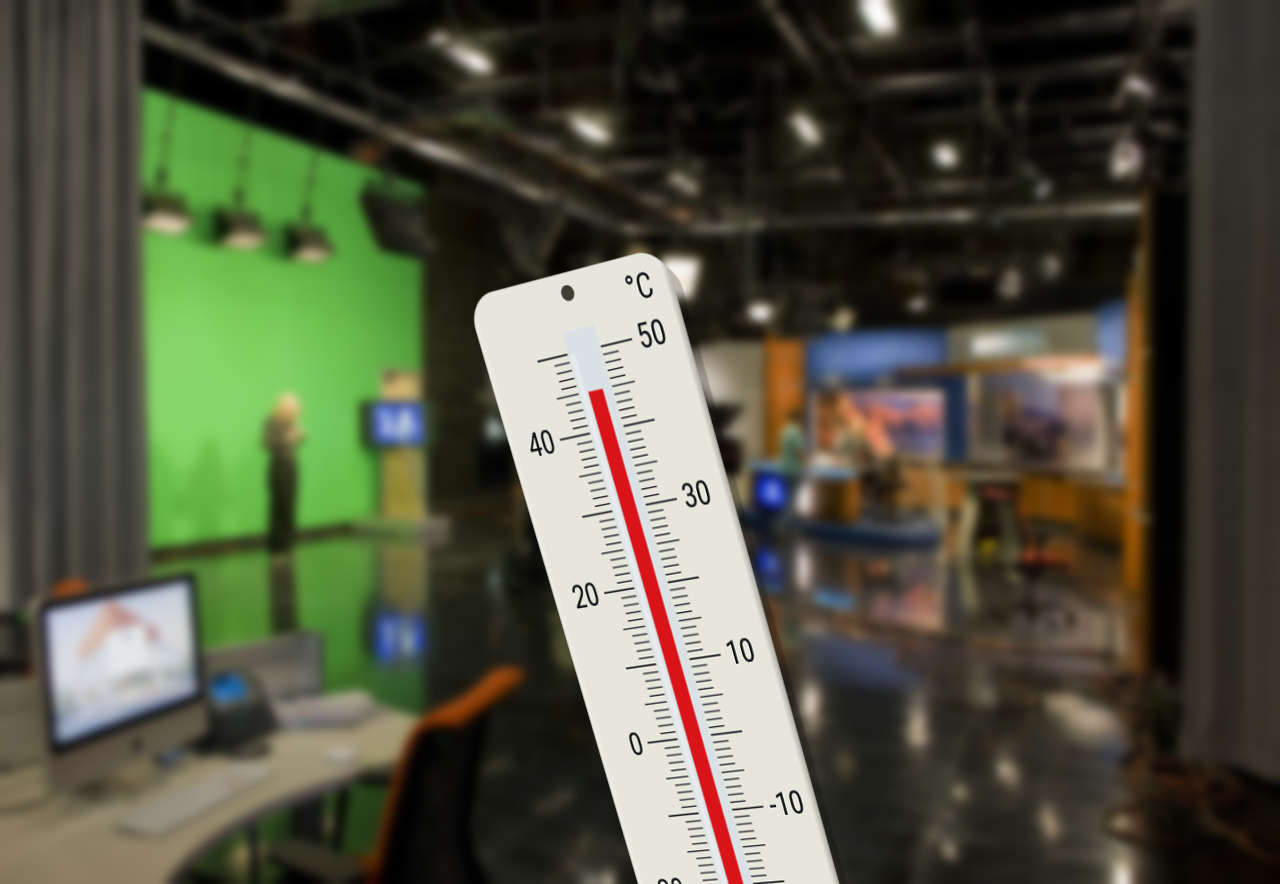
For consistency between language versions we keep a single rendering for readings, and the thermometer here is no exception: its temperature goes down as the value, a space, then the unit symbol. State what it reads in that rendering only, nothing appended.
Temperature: 45 °C
